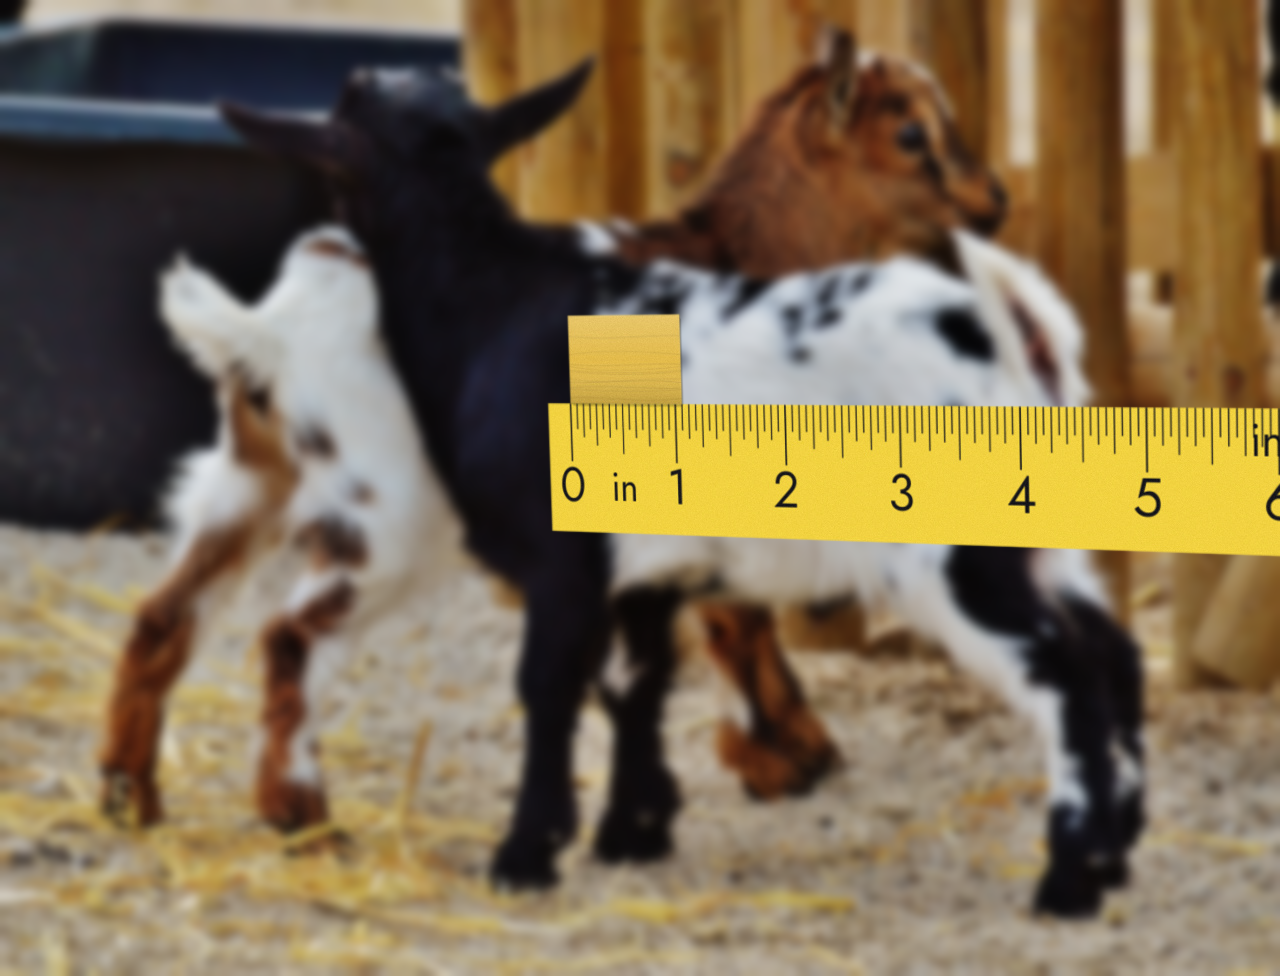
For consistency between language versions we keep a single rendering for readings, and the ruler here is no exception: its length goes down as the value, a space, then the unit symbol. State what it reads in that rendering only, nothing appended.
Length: 1.0625 in
